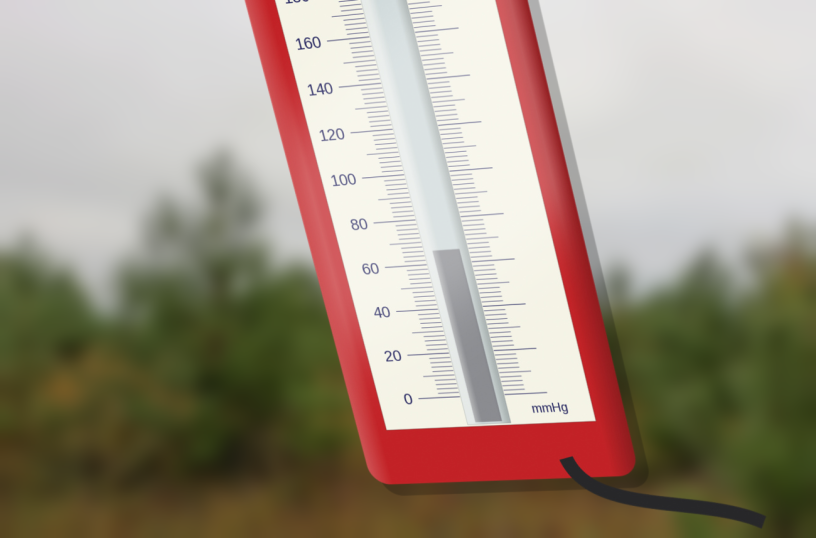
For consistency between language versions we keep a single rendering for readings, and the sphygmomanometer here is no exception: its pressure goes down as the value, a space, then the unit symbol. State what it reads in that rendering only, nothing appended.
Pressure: 66 mmHg
